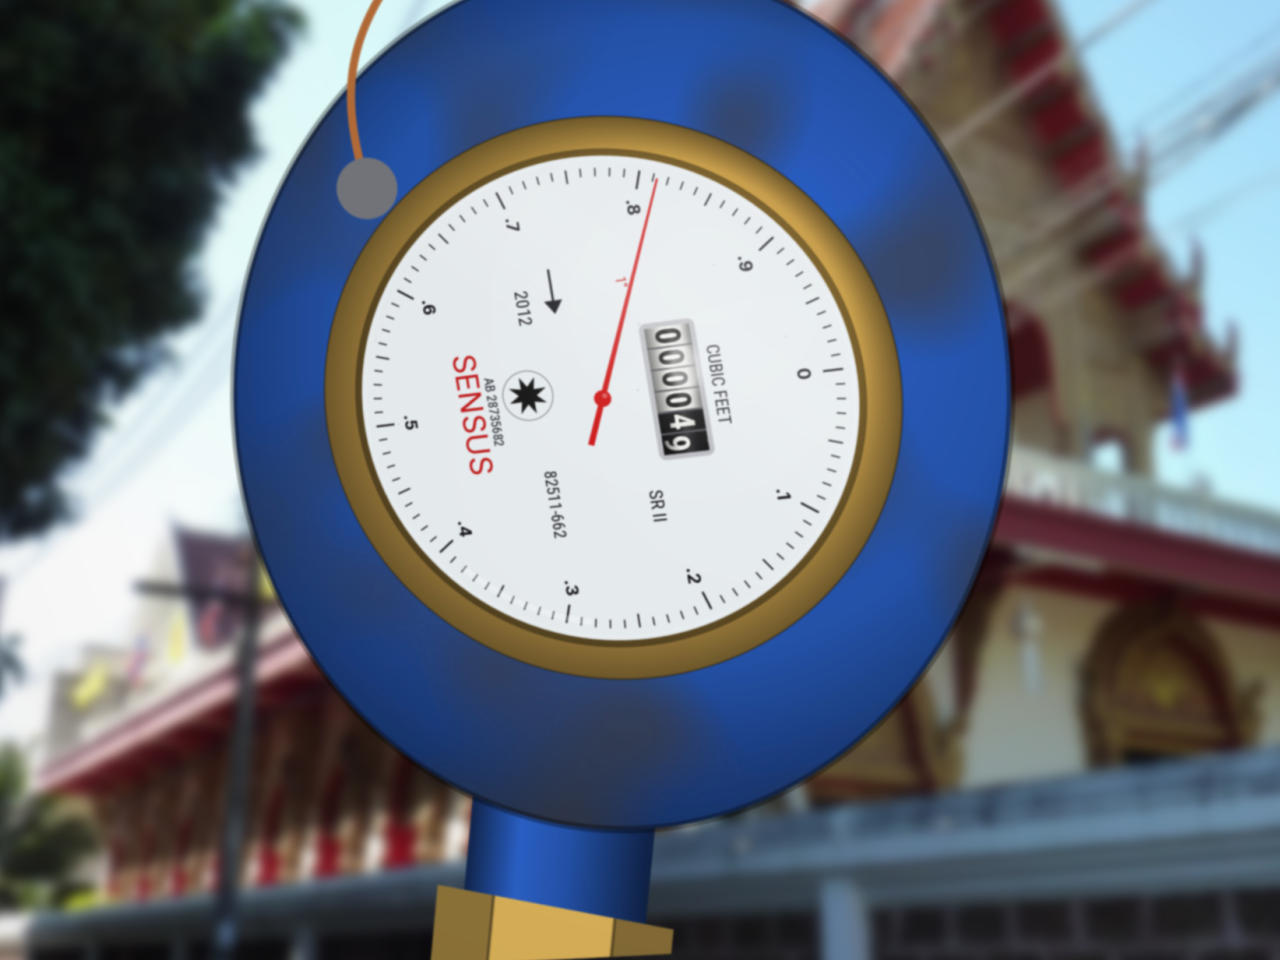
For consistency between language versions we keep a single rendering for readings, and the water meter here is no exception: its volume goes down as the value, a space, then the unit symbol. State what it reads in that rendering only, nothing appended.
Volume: 48.81 ft³
